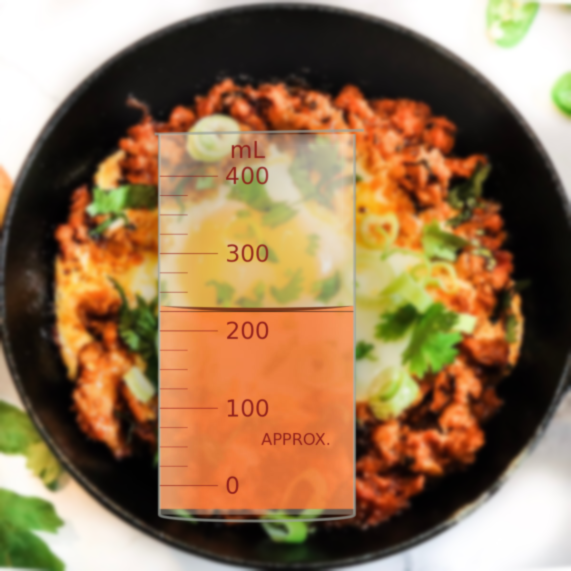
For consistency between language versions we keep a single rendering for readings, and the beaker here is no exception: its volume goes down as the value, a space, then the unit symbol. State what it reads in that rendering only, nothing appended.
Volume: 225 mL
